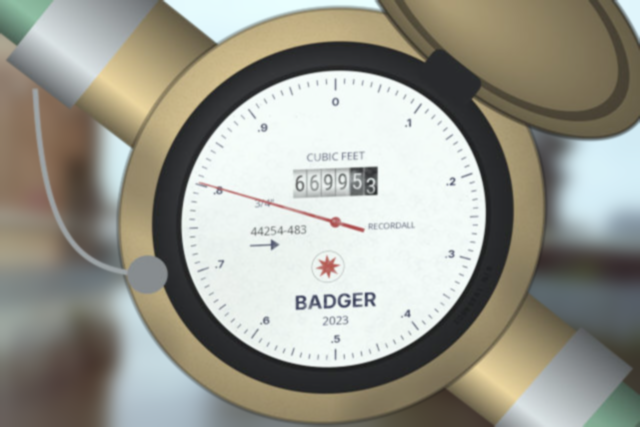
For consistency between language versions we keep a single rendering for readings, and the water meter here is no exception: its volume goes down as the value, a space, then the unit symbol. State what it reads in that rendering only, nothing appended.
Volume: 669952.80 ft³
